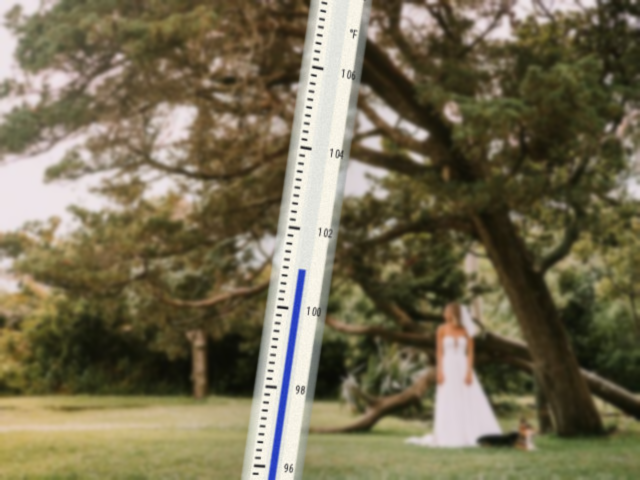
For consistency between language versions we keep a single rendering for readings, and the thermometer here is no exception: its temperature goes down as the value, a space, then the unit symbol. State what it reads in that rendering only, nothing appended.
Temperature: 101 °F
